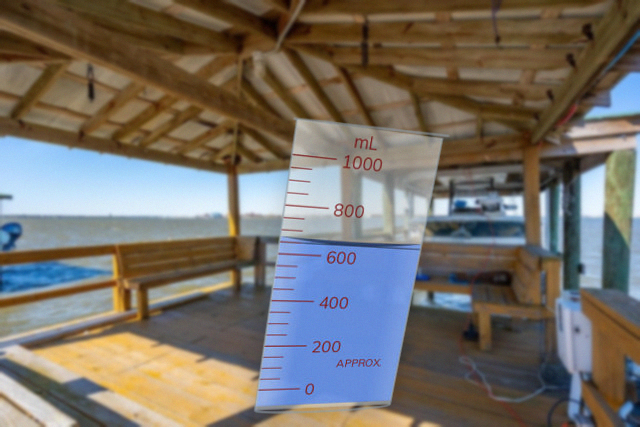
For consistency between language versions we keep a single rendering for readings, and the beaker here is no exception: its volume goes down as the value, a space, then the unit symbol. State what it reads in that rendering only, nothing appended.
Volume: 650 mL
